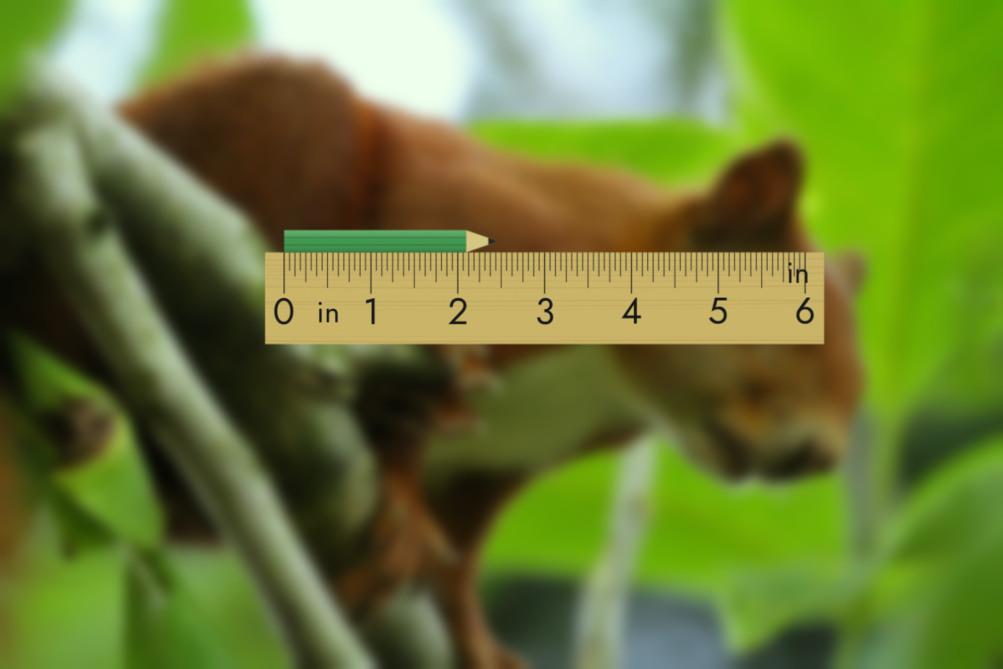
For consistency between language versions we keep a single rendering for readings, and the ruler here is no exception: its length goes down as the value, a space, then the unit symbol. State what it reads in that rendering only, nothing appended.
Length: 2.4375 in
